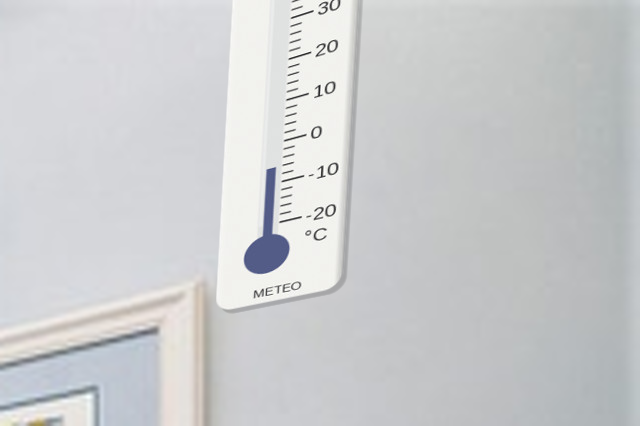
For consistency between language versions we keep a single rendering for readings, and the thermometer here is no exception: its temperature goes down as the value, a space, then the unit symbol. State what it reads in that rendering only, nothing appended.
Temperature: -6 °C
